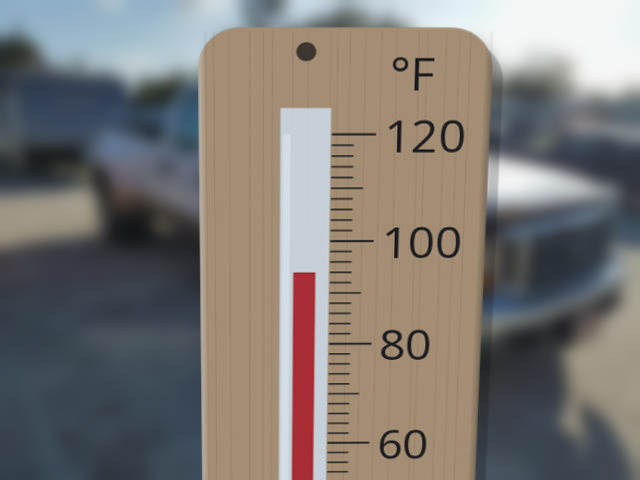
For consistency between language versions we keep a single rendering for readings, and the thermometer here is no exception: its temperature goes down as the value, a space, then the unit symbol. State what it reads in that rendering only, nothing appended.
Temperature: 94 °F
